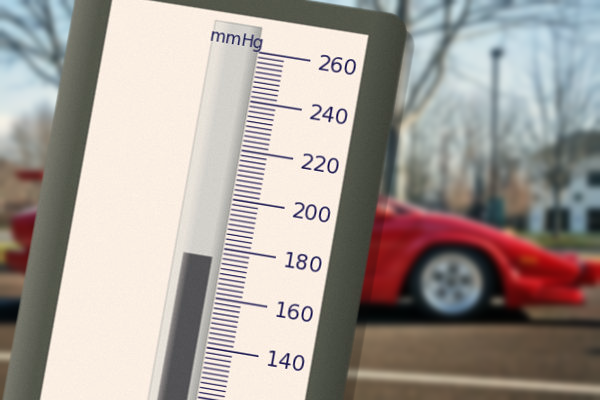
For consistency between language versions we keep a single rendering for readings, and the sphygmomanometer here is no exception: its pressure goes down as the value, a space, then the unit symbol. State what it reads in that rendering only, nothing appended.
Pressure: 176 mmHg
